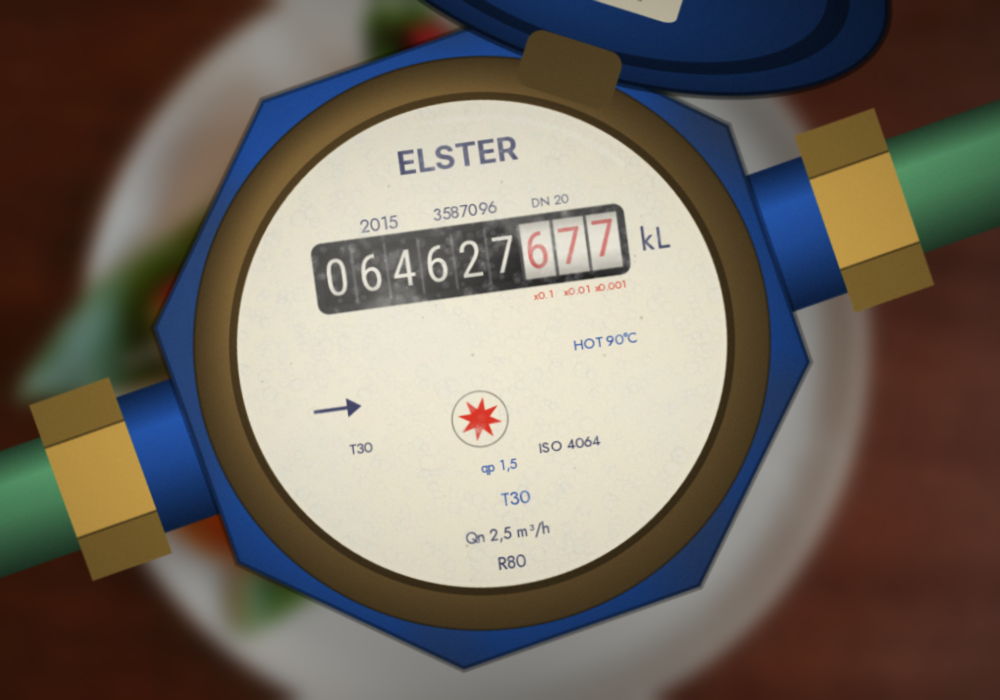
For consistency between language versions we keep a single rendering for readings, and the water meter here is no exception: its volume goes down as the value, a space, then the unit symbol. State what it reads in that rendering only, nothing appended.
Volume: 64627.677 kL
